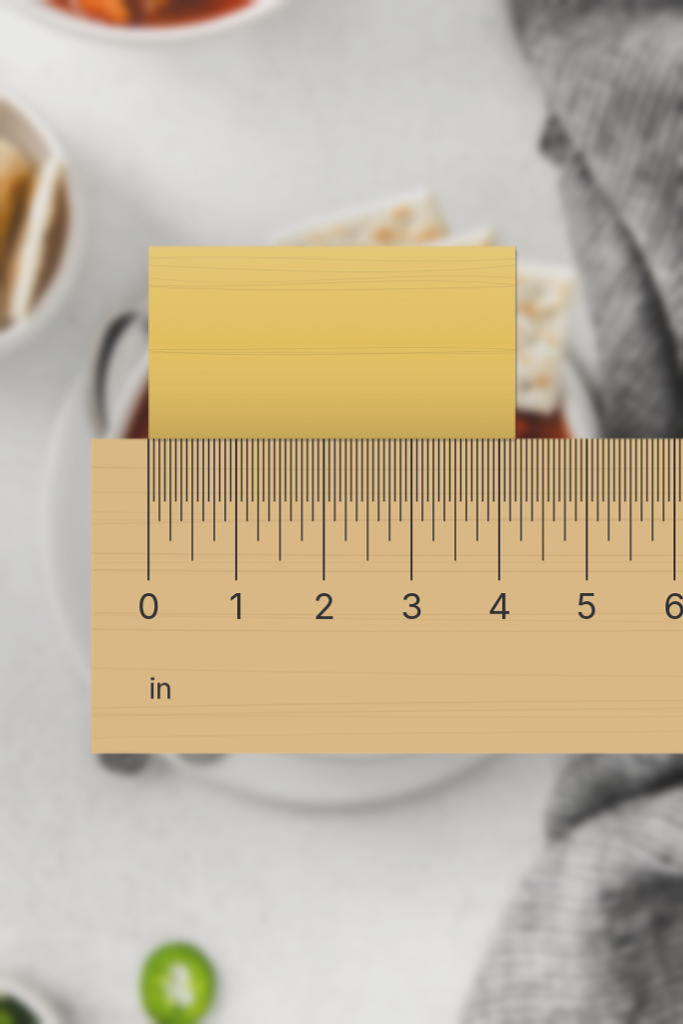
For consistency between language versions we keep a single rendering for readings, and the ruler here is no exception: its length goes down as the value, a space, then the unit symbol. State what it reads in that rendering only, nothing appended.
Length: 4.1875 in
